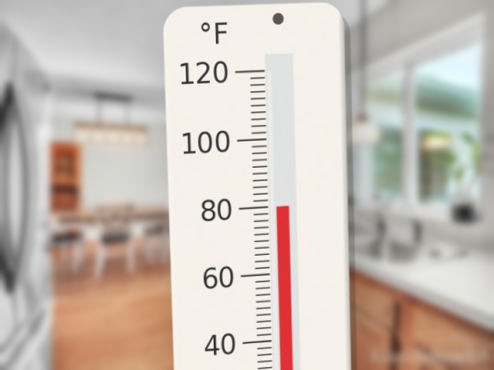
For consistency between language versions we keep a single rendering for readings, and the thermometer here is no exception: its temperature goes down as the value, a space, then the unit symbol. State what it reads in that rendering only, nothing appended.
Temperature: 80 °F
